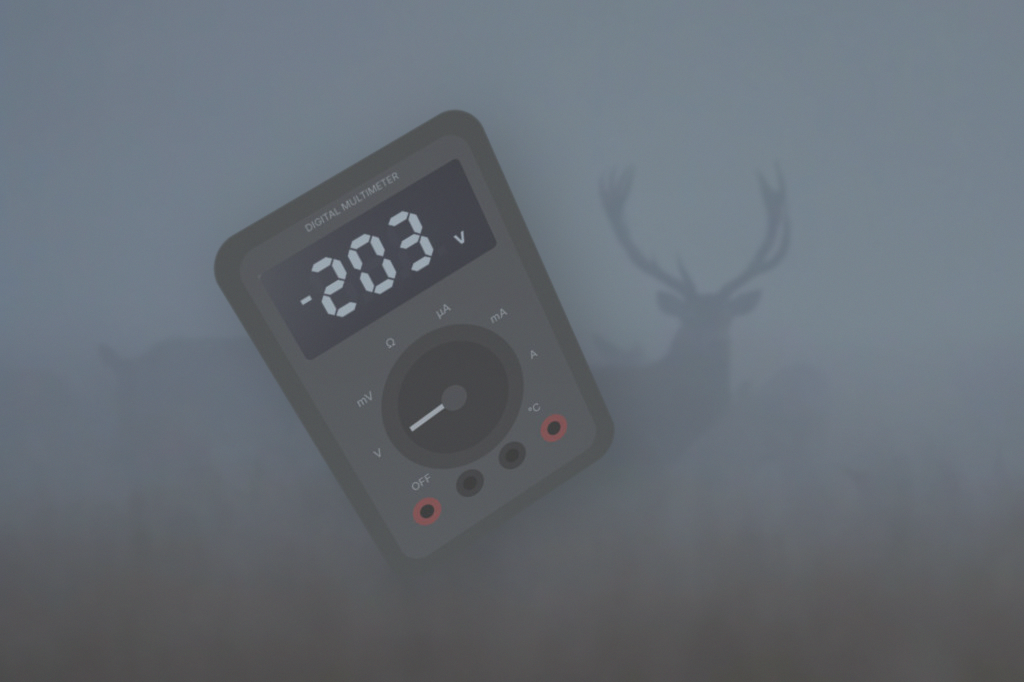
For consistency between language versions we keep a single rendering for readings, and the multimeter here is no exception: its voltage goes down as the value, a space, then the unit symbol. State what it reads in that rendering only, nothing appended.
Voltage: -203 V
